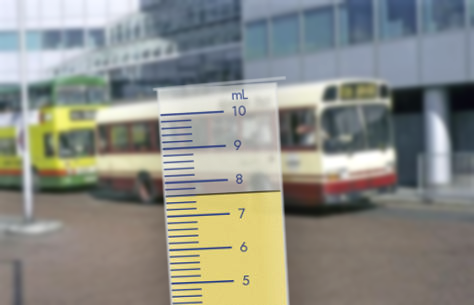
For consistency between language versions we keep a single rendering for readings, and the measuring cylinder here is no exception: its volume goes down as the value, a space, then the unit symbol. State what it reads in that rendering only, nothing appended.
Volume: 7.6 mL
